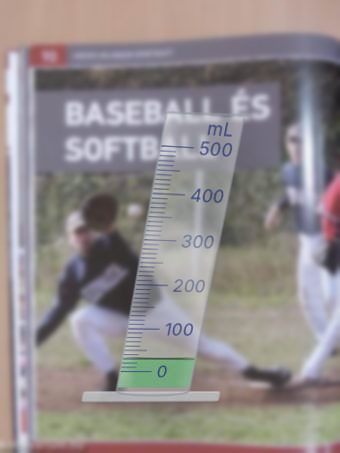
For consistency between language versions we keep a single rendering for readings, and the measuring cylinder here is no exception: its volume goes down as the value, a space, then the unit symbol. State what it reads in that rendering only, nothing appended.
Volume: 30 mL
